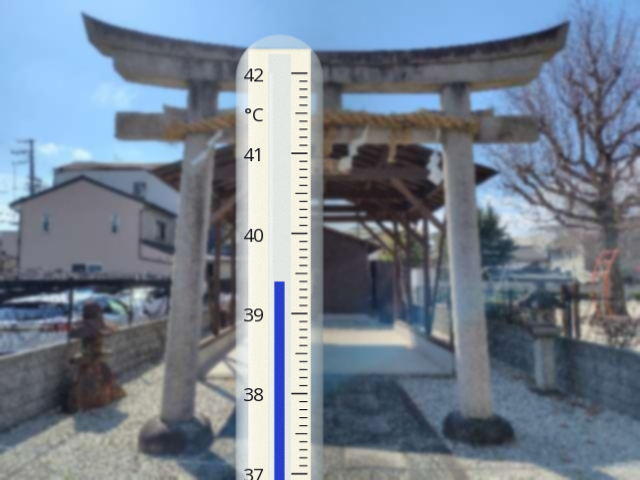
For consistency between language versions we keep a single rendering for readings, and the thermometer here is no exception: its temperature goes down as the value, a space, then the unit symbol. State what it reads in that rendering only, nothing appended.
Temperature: 39.4 °C
